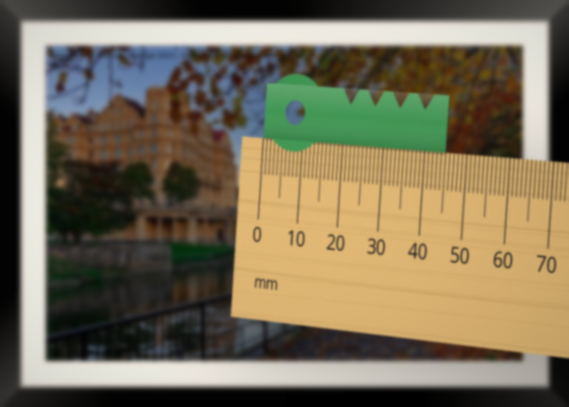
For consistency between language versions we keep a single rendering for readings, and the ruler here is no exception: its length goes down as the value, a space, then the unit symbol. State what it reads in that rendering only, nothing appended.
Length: 45 mm
